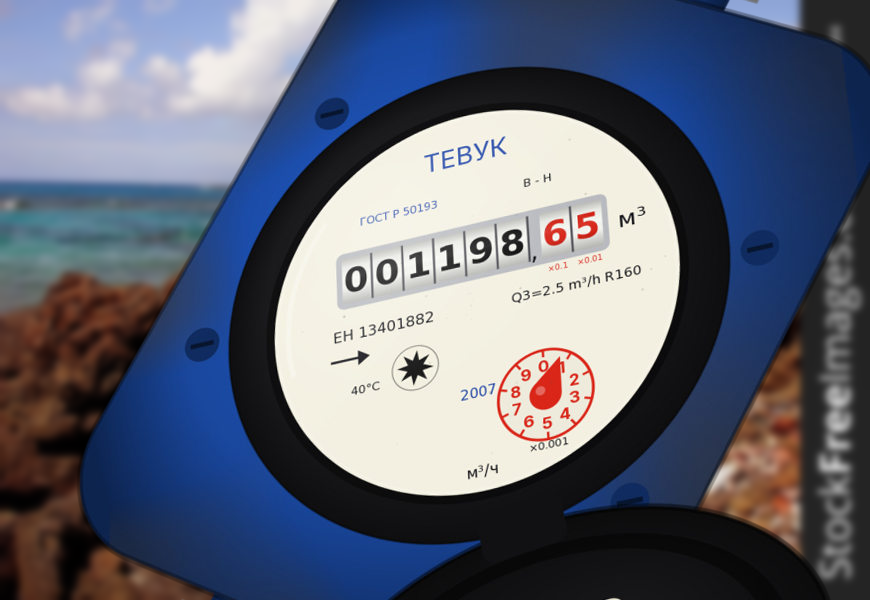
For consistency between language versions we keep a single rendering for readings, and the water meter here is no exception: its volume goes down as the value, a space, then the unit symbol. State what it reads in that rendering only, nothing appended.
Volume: 1198.650 m³
